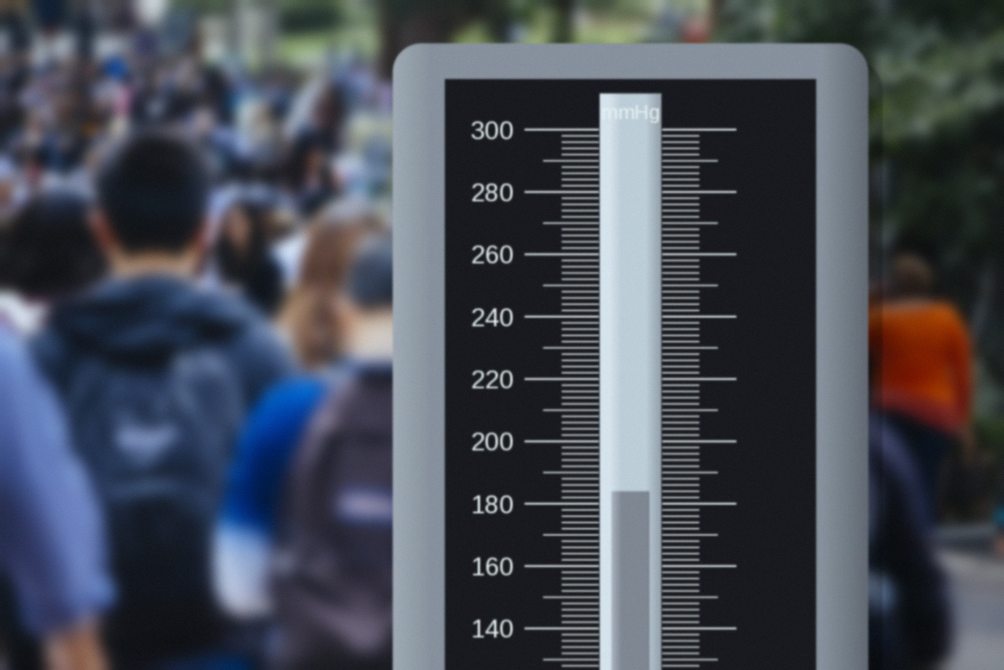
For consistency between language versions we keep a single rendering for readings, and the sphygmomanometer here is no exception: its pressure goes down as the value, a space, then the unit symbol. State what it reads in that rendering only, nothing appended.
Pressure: 184 mmHg
